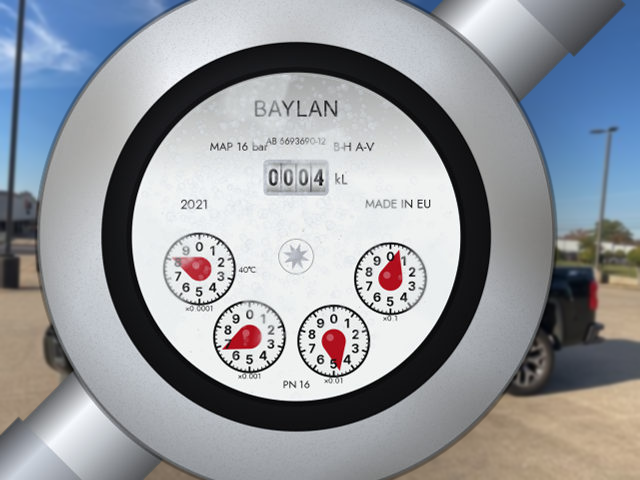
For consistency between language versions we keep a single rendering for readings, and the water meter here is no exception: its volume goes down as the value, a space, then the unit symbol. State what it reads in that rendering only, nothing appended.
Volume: 4.0468 kL
